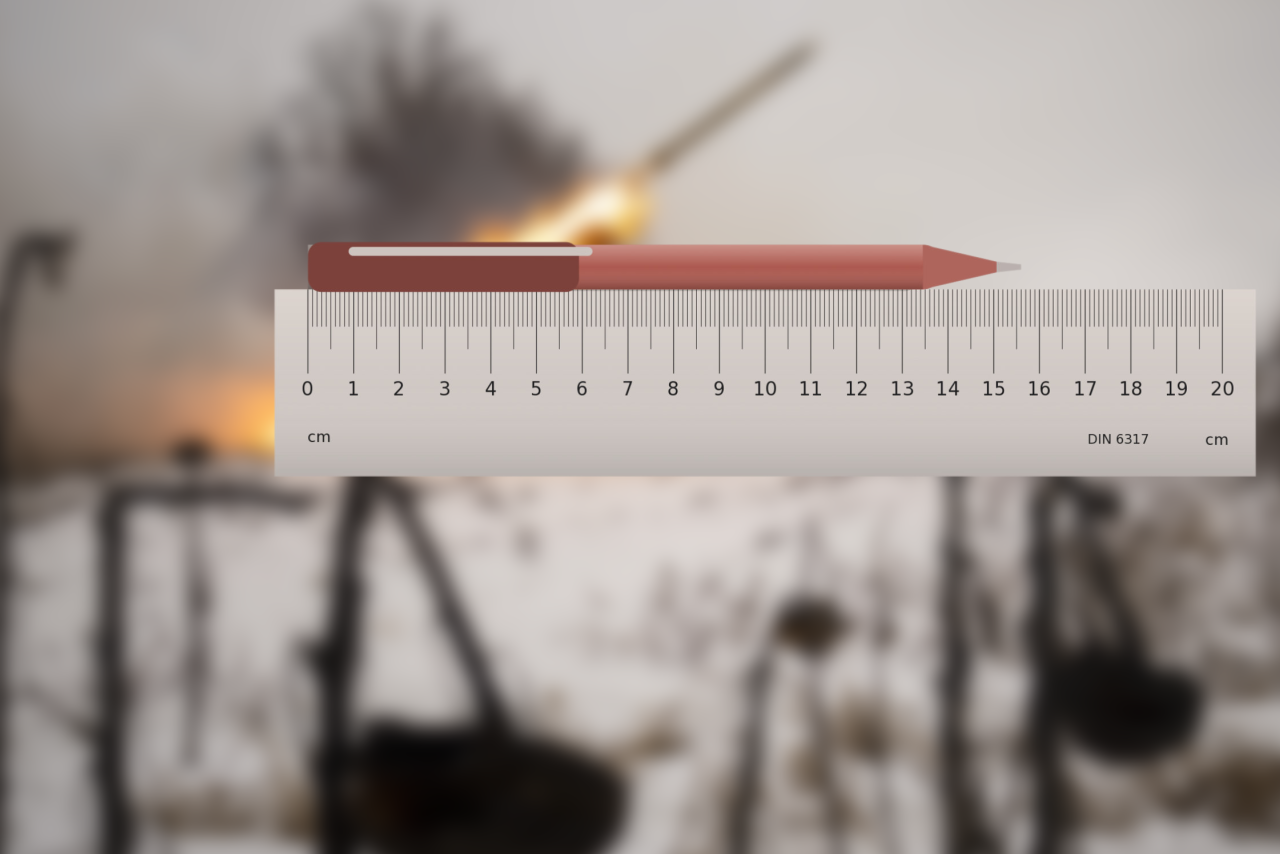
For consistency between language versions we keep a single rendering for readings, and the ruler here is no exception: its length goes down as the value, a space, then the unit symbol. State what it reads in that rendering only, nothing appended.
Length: 15.6 cm
